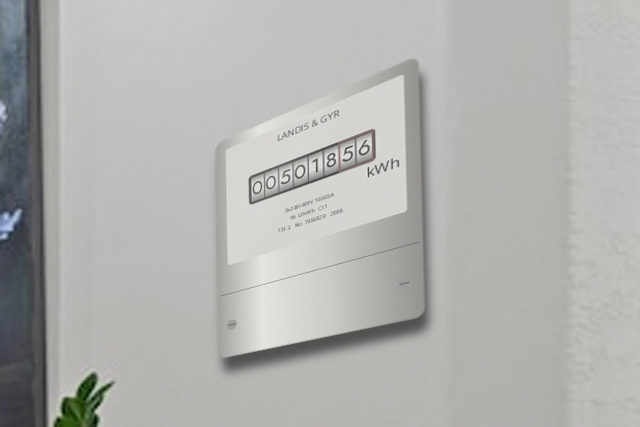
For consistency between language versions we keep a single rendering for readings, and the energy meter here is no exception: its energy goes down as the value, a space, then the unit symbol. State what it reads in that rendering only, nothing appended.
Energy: 5018.56 kWh
